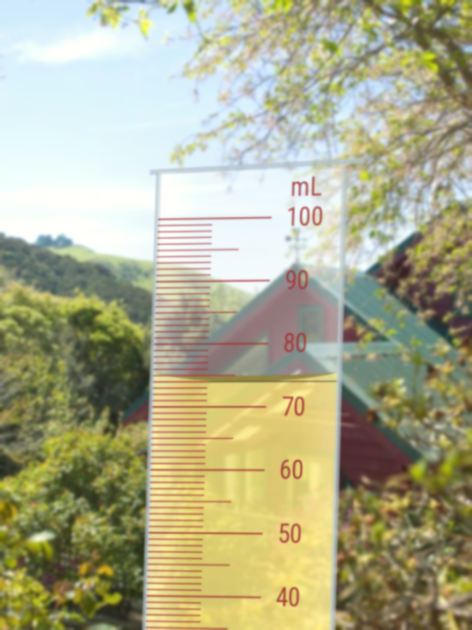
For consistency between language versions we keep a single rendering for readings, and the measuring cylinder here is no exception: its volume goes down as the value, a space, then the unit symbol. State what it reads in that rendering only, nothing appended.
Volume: 74 mL
